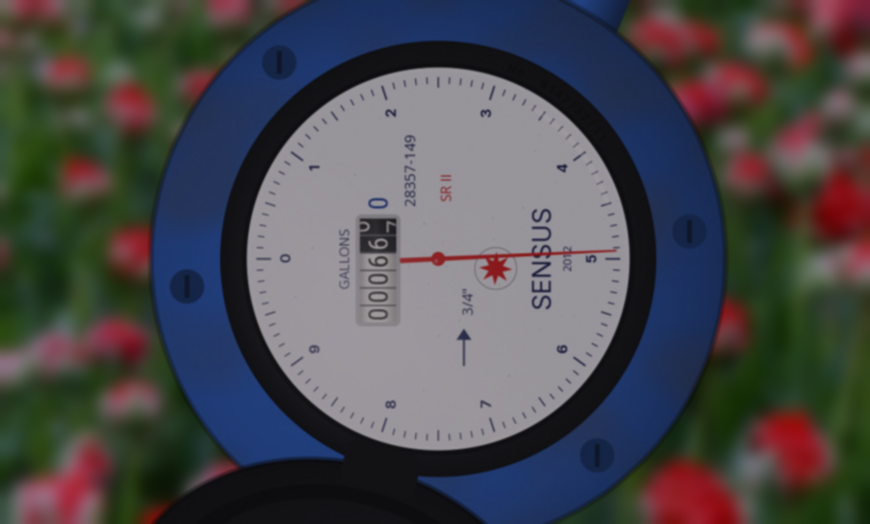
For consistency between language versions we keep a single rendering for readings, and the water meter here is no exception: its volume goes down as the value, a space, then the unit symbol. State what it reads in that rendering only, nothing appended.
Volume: 6664.9 gal
